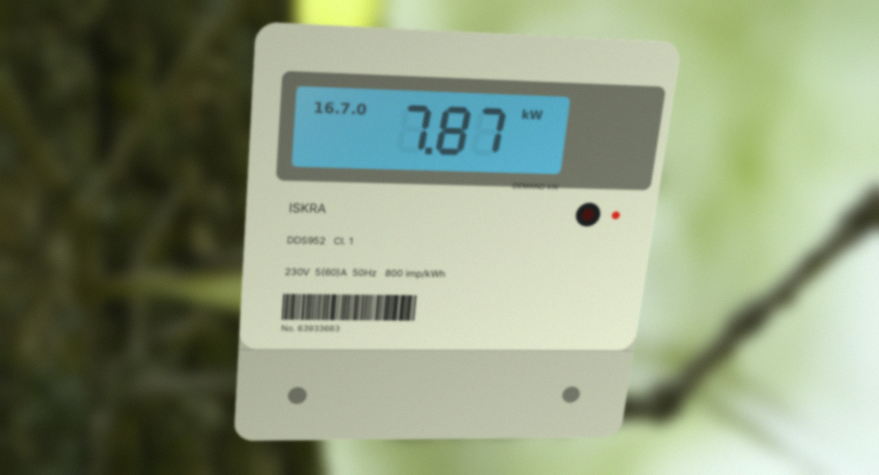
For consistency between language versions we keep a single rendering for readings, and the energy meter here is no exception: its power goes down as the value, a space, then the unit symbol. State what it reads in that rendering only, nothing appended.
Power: 7.87 kW
